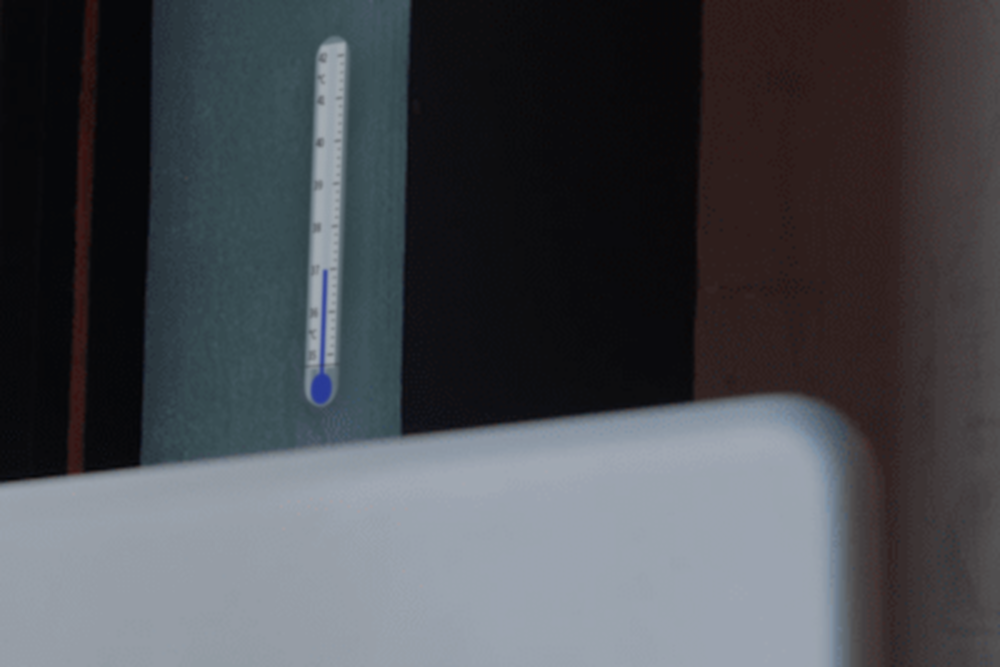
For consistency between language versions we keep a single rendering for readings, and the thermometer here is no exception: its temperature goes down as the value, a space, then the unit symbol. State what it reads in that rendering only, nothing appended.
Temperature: 37 °C
